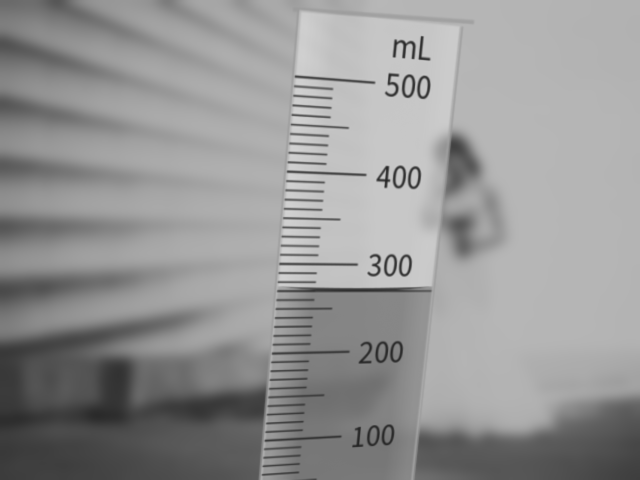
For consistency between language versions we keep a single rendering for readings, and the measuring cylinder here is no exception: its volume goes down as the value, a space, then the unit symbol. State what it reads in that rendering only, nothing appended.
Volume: 270 mL
